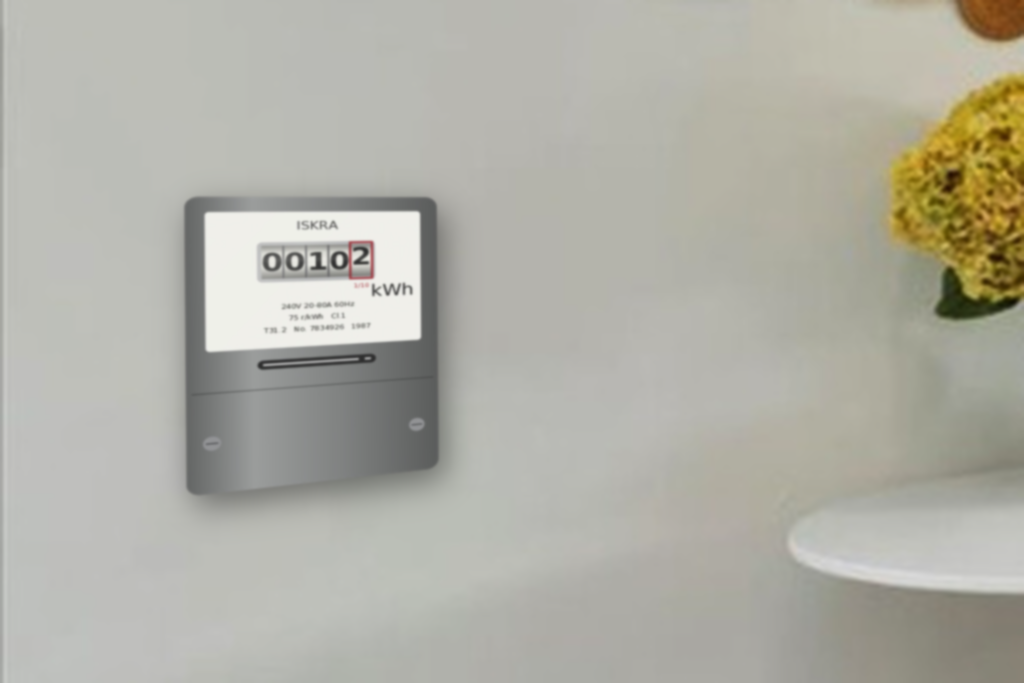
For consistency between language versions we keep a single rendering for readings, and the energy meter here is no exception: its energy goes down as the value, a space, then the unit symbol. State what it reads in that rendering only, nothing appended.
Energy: 10.2 kWh
